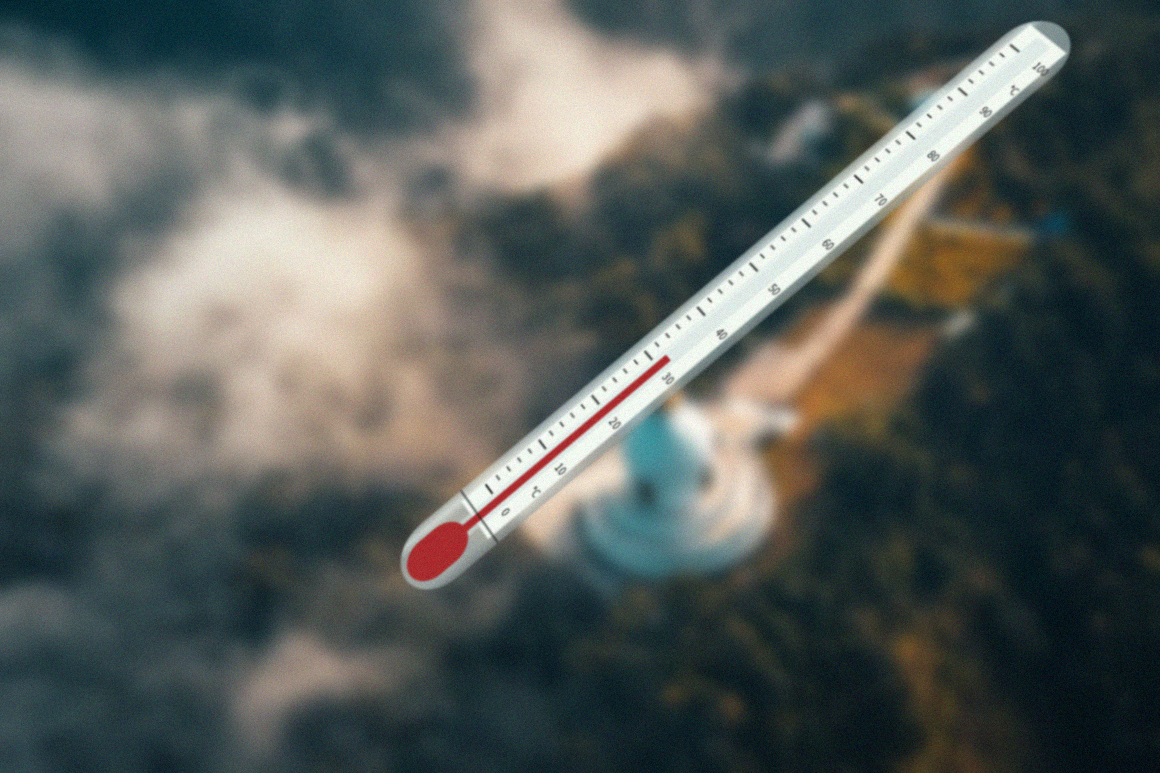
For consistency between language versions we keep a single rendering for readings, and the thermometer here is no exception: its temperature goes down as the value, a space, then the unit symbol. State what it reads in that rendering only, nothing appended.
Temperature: 32 °C
